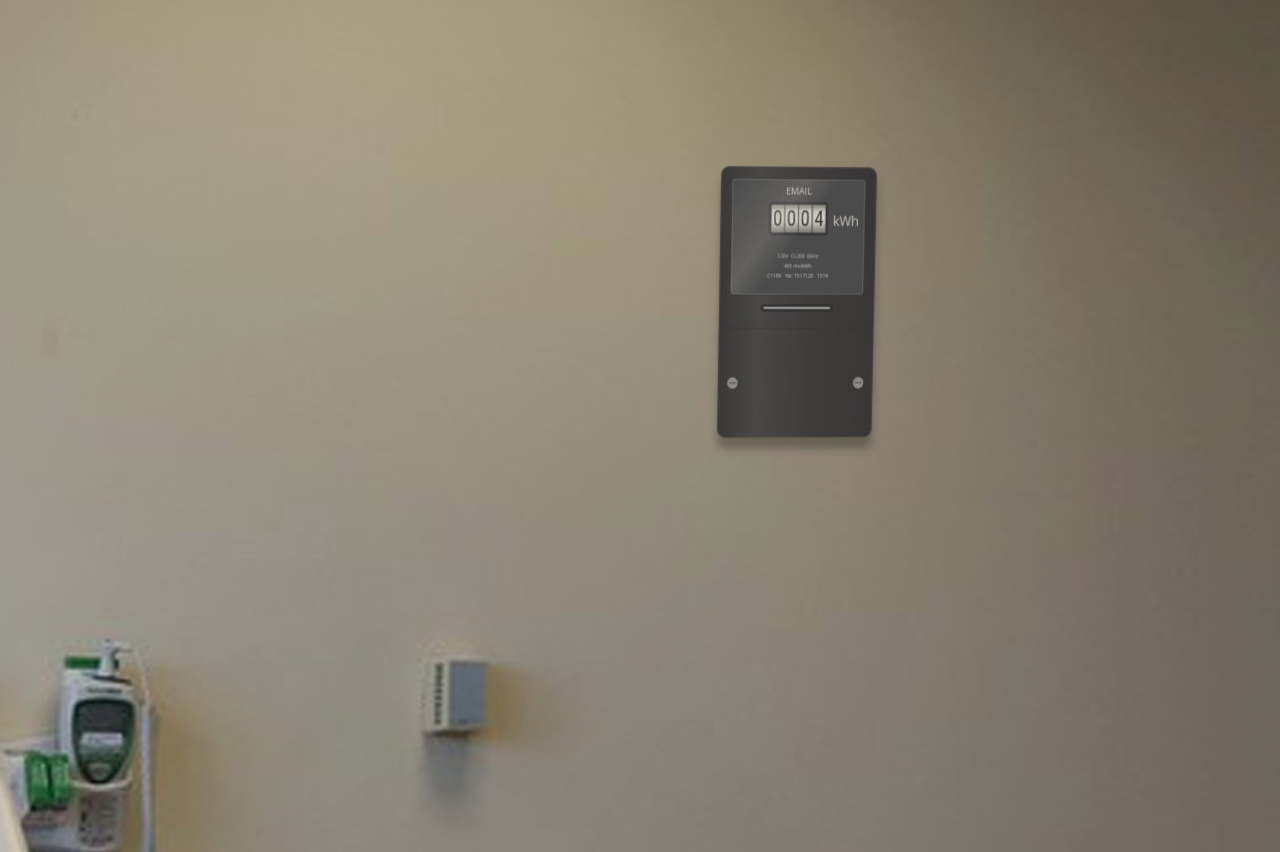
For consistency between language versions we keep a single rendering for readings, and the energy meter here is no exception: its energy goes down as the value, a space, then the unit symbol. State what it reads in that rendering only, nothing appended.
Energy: 4 kWh
